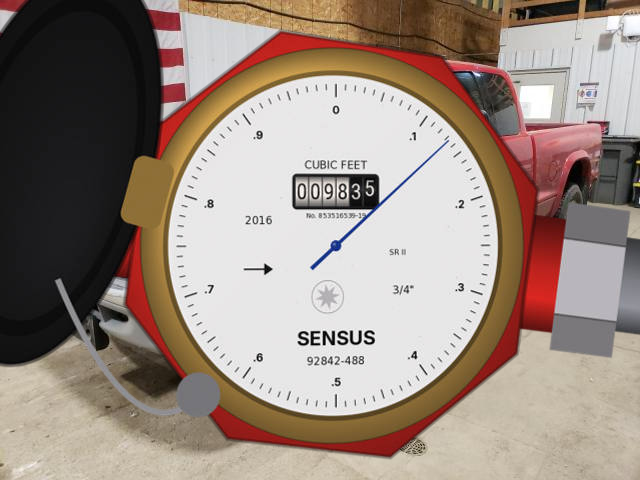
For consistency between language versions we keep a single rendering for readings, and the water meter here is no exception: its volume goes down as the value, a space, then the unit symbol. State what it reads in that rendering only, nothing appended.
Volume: 9835.13 ft³
